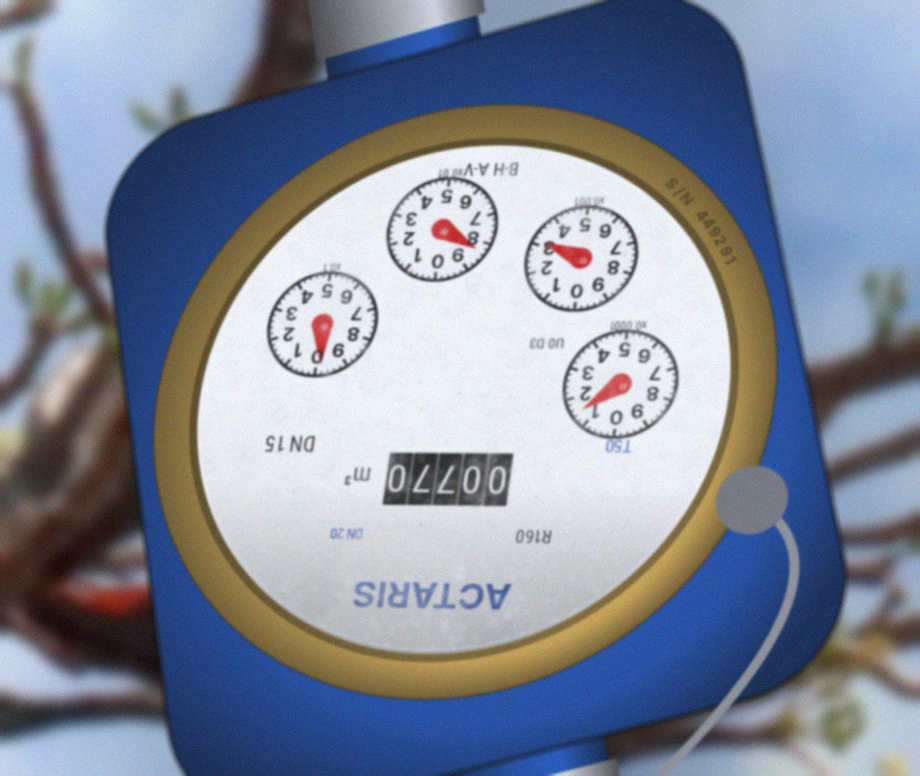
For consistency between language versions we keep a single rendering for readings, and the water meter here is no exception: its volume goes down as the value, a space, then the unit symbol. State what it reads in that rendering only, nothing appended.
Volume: 769.9831 m³
